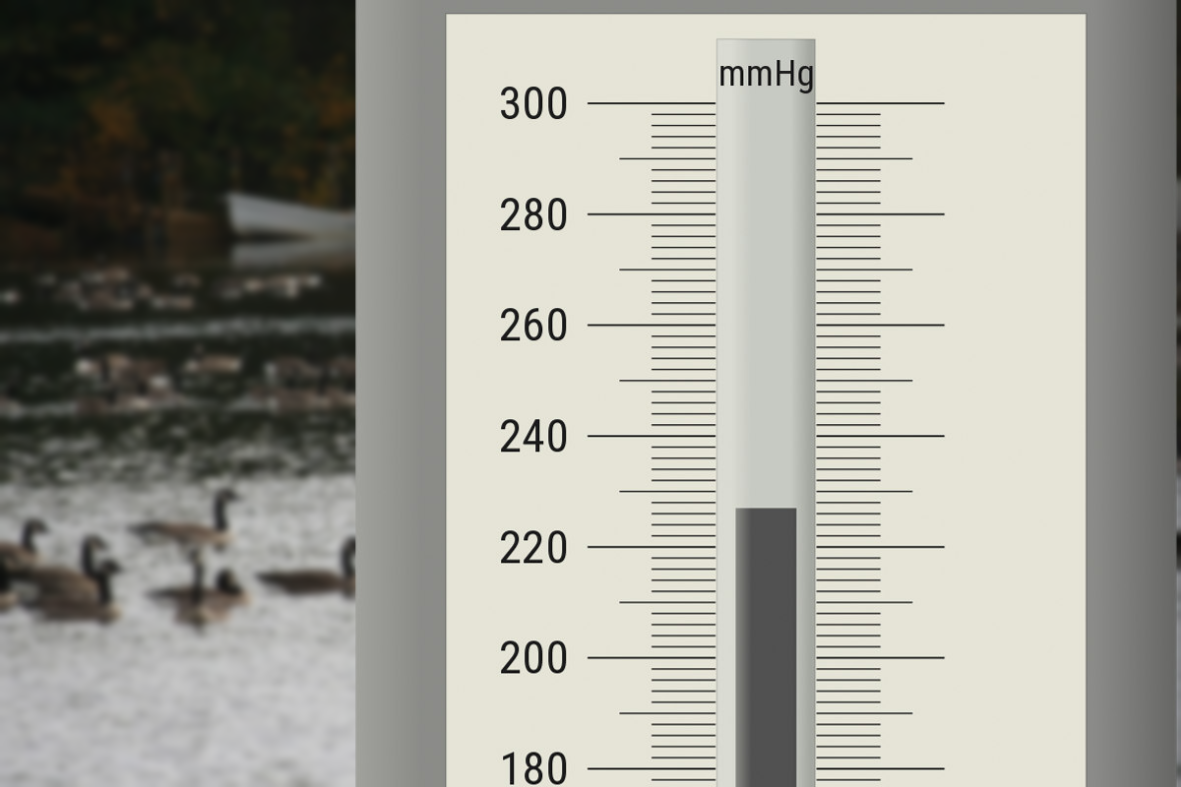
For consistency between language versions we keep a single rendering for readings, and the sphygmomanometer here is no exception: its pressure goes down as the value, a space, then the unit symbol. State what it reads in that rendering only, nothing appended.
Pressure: 227 mmHg
